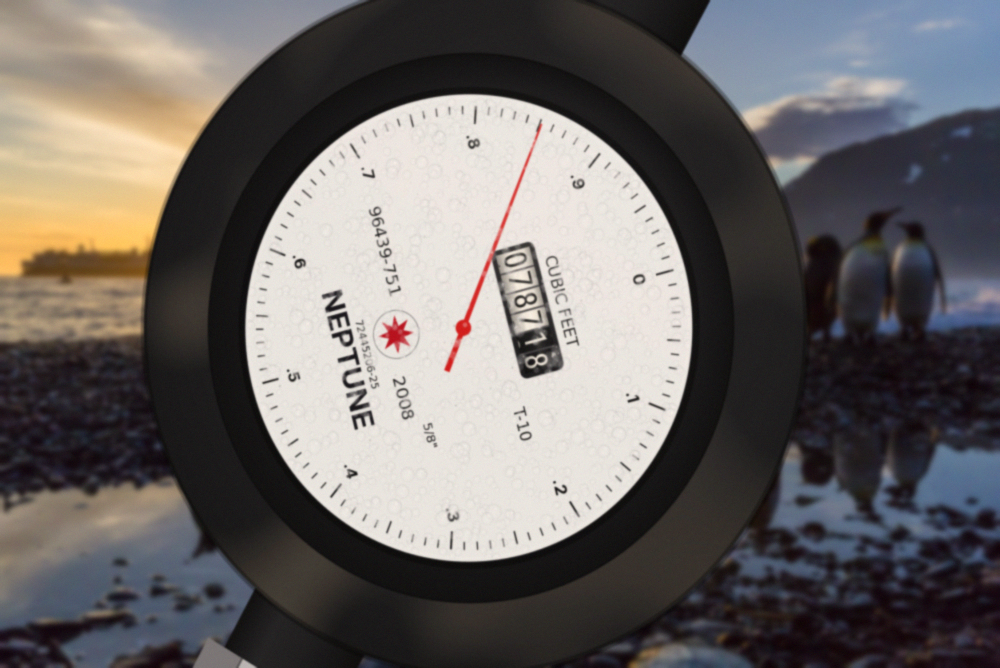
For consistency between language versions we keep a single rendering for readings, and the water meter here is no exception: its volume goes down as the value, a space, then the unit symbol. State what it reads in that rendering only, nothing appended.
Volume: 78717.85 ft³
